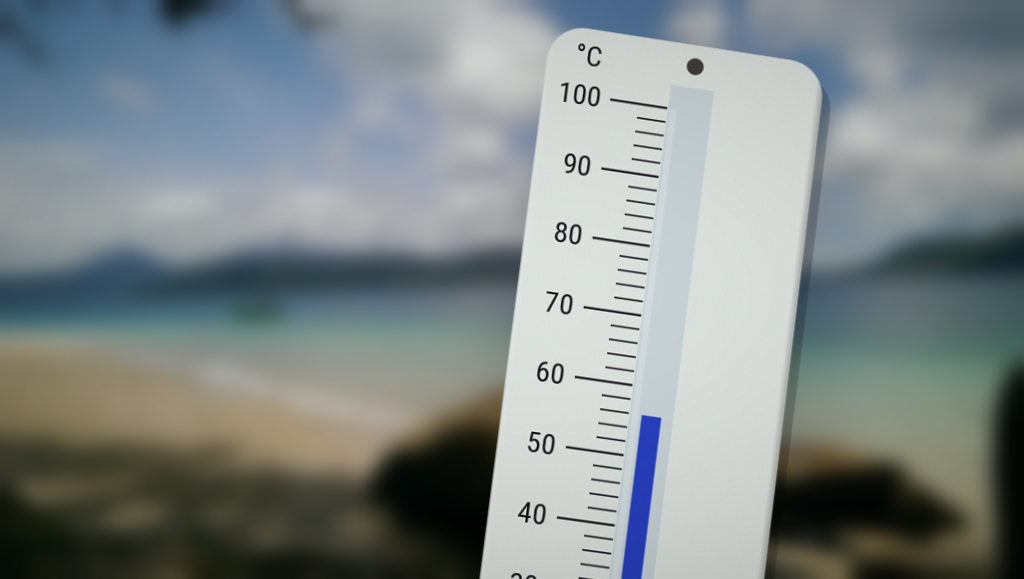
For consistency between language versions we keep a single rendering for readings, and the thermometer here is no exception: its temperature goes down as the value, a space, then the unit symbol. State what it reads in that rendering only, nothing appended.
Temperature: 56 °C
